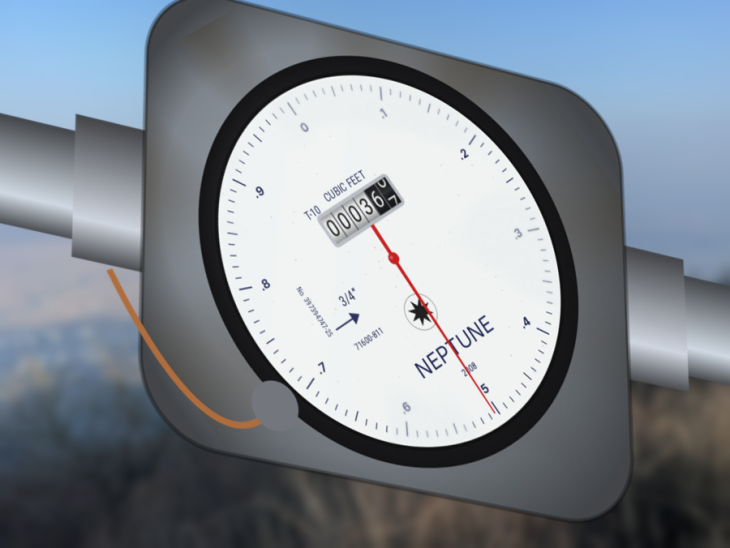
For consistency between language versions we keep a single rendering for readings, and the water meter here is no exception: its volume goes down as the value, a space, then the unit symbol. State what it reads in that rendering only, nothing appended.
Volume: 366.50 ft³
